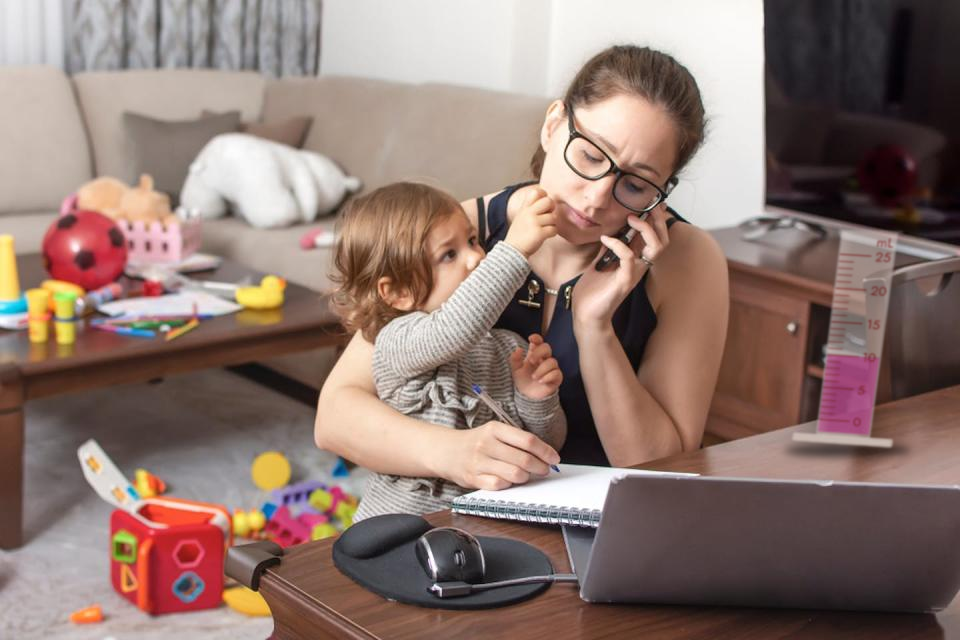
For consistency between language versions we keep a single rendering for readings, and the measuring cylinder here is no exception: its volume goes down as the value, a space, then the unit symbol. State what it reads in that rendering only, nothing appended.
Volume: 10 mL
